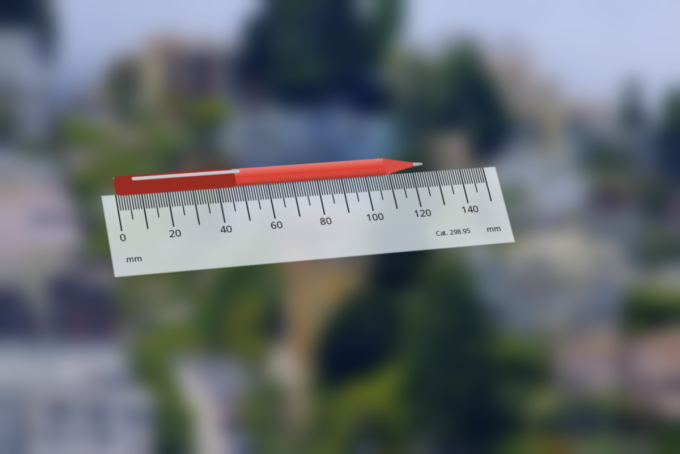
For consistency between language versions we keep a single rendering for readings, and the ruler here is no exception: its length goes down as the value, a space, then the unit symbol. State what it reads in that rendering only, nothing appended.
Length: 125 mm
